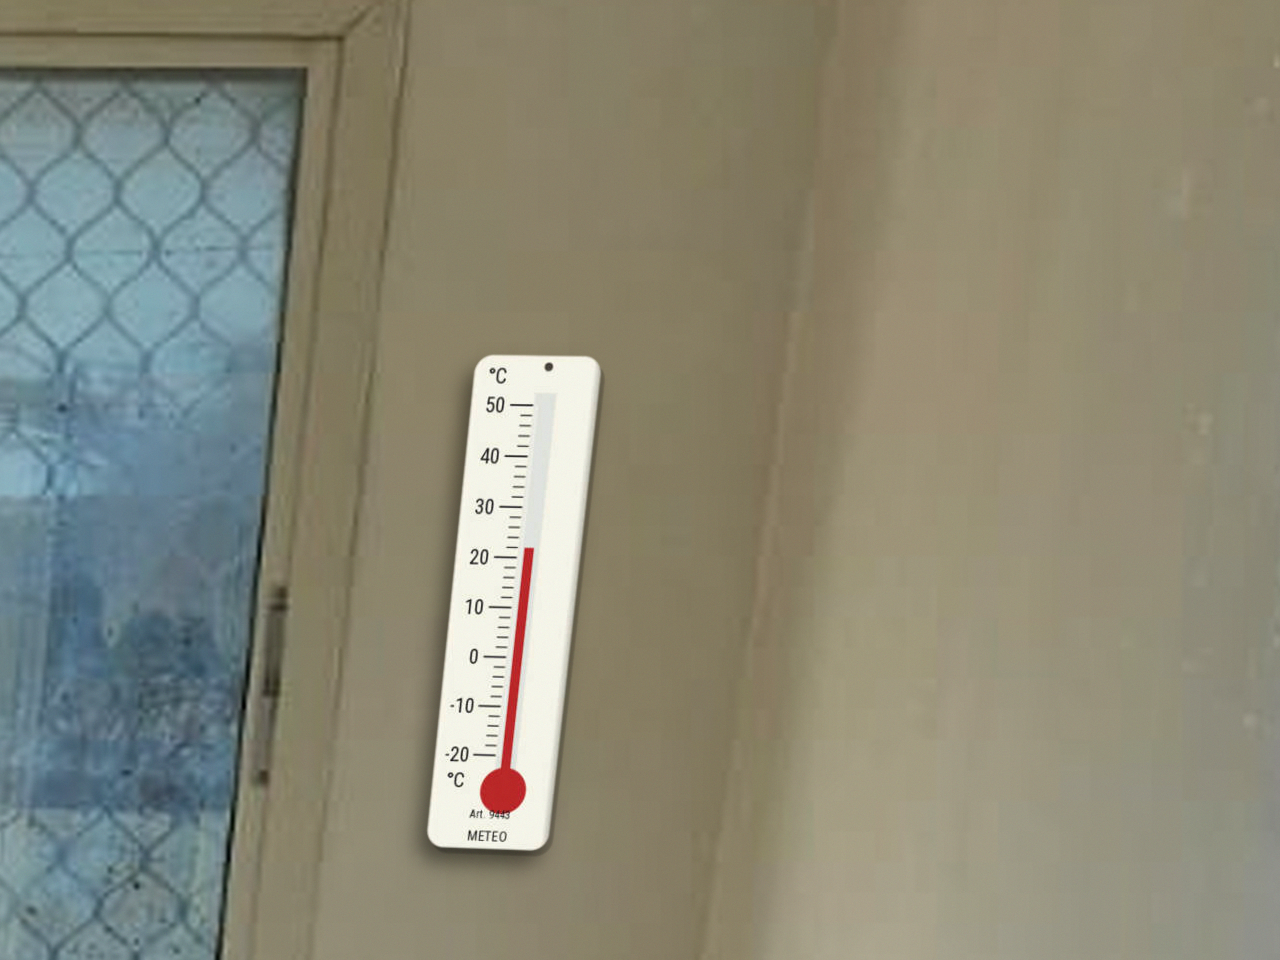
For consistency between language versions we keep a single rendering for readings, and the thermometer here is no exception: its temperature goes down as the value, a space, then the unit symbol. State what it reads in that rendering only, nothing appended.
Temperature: 22 °C
